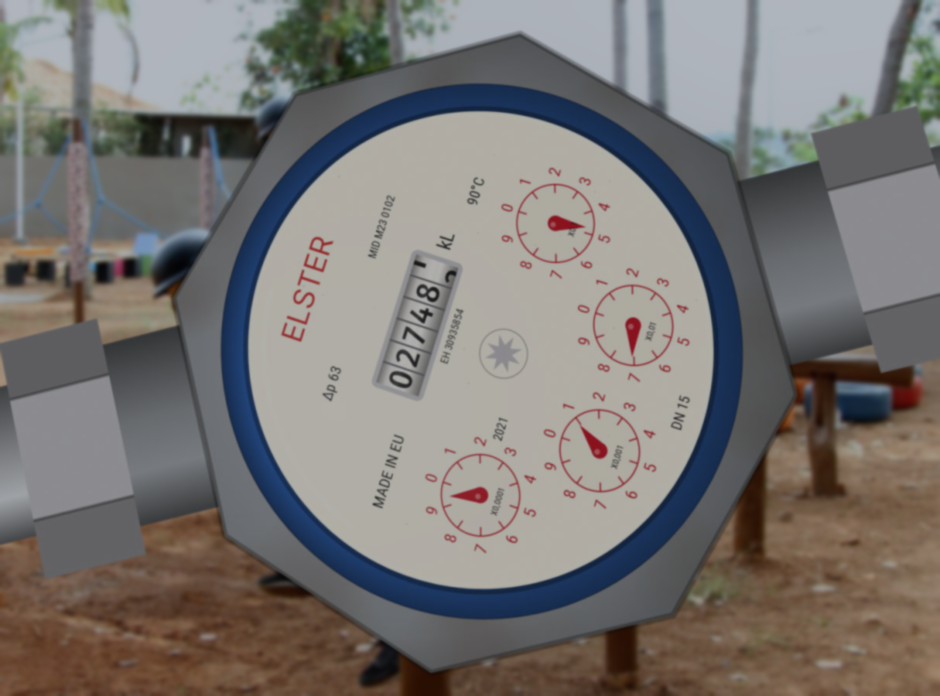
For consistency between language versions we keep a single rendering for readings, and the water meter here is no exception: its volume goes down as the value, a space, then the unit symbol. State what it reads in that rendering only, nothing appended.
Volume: 27481.4709 kL
